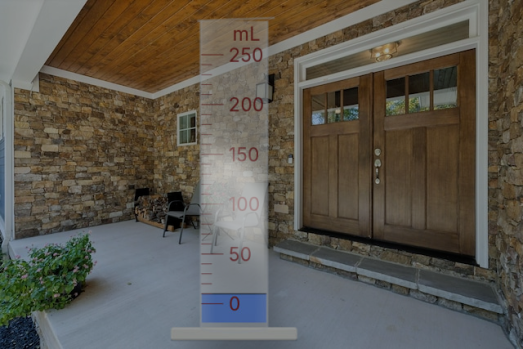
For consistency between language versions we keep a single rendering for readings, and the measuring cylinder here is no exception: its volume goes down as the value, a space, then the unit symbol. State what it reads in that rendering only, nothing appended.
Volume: 10 mL
